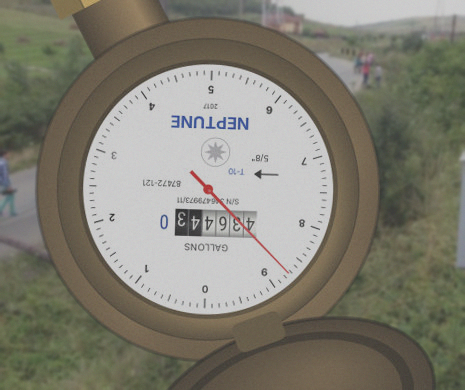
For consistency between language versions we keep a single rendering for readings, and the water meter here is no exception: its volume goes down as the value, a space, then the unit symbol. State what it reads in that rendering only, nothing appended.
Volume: 4364428.7 gal
